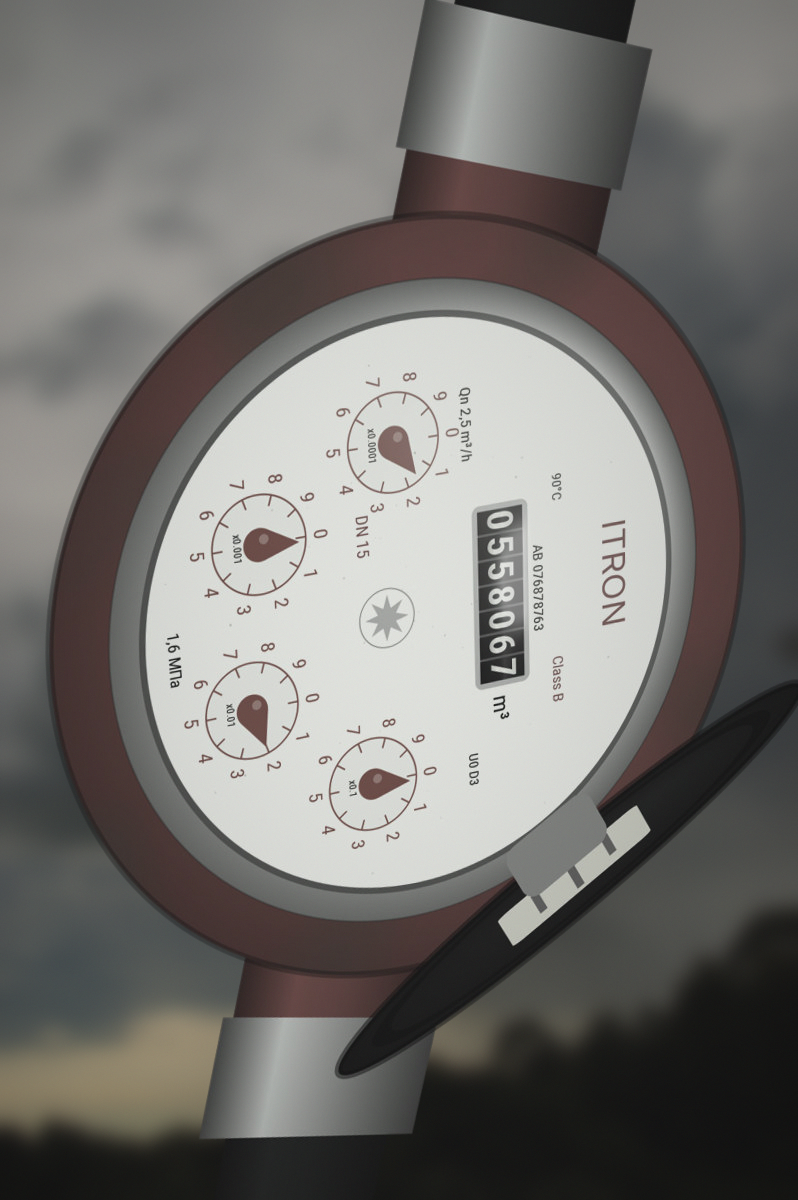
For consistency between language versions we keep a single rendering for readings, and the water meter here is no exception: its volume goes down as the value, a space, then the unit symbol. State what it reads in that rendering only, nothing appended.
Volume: 558067.0201 m³
